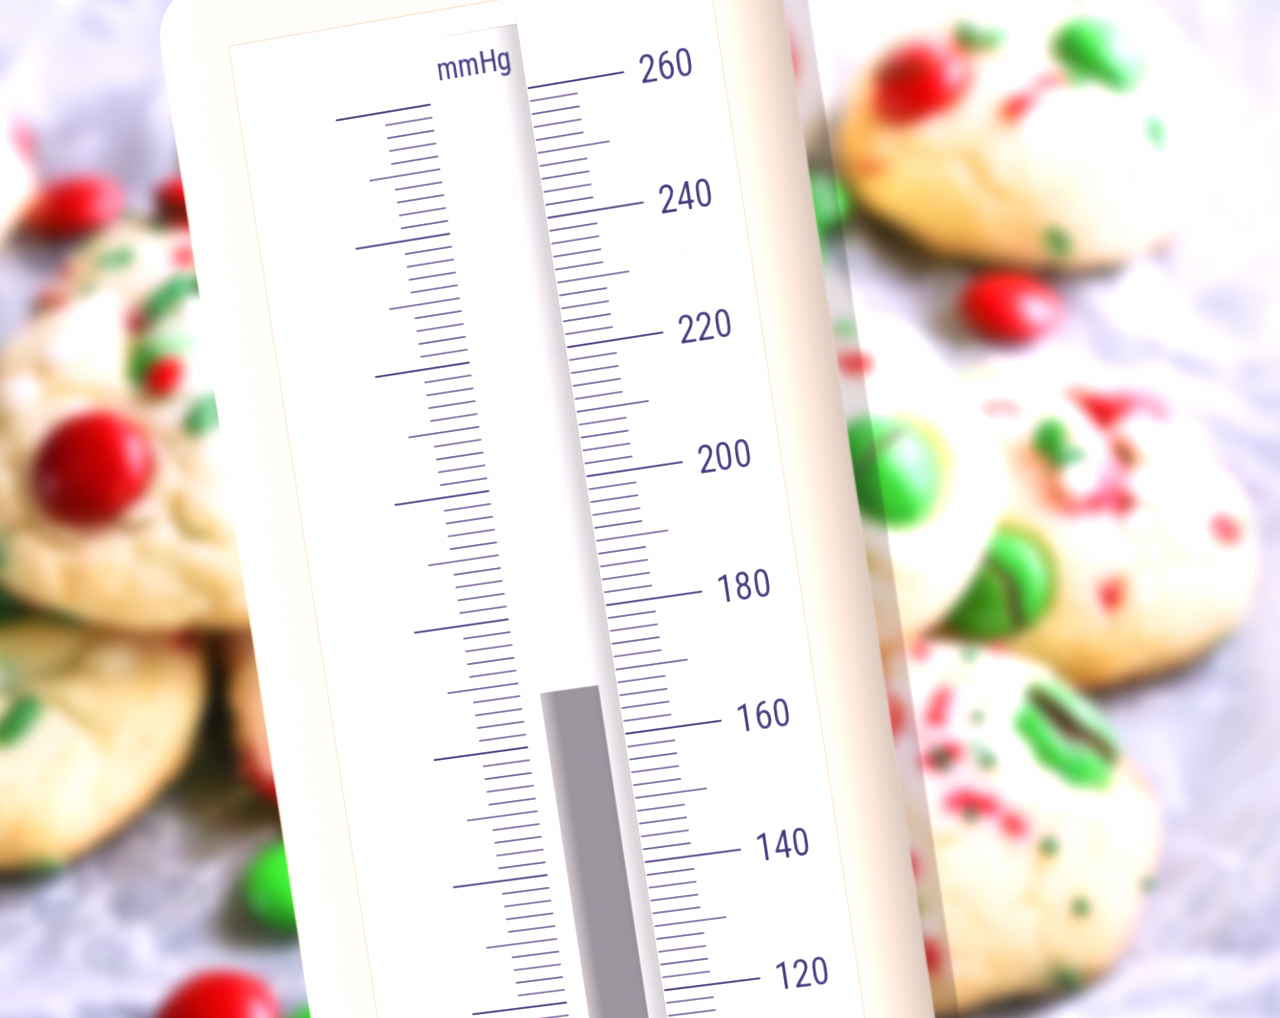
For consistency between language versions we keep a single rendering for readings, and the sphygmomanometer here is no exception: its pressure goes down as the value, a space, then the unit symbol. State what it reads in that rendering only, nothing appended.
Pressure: 168 mmHg
